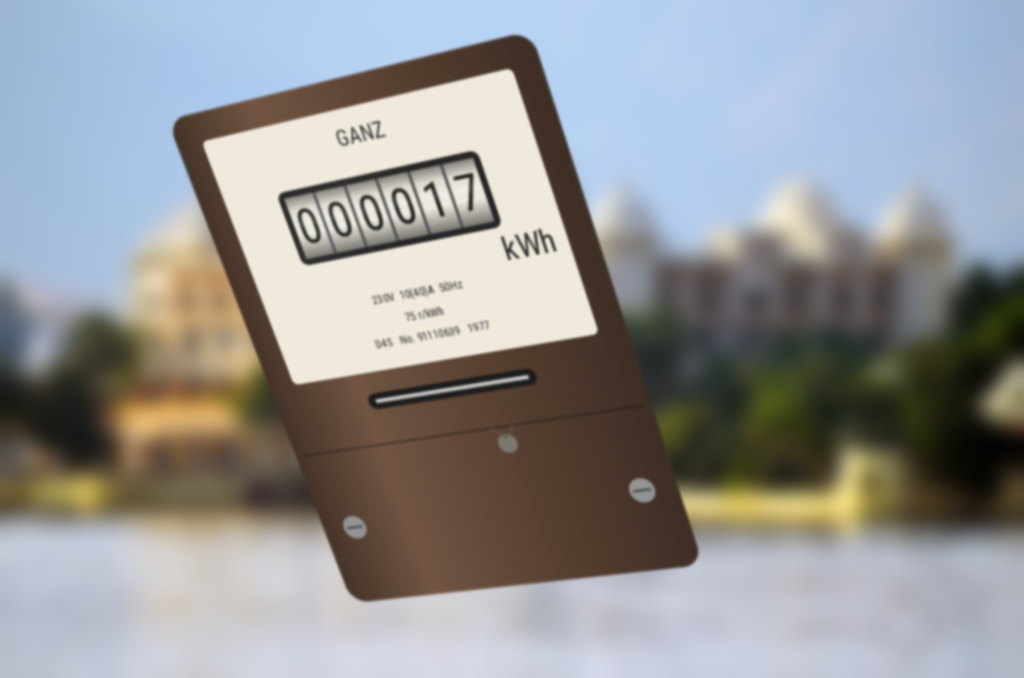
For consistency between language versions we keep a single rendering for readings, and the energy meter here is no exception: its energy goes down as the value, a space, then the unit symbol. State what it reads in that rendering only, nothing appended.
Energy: 17 kWh
